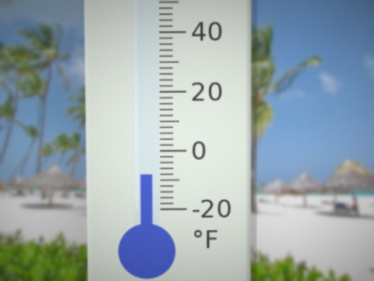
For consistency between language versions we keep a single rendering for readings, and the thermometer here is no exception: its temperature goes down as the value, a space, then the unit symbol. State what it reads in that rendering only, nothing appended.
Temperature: -8 °F
